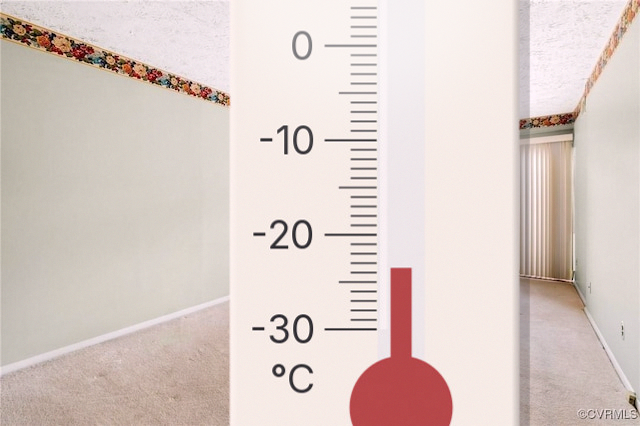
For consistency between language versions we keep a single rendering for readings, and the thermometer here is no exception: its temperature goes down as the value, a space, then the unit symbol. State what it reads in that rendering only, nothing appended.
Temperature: -23.5 °C
